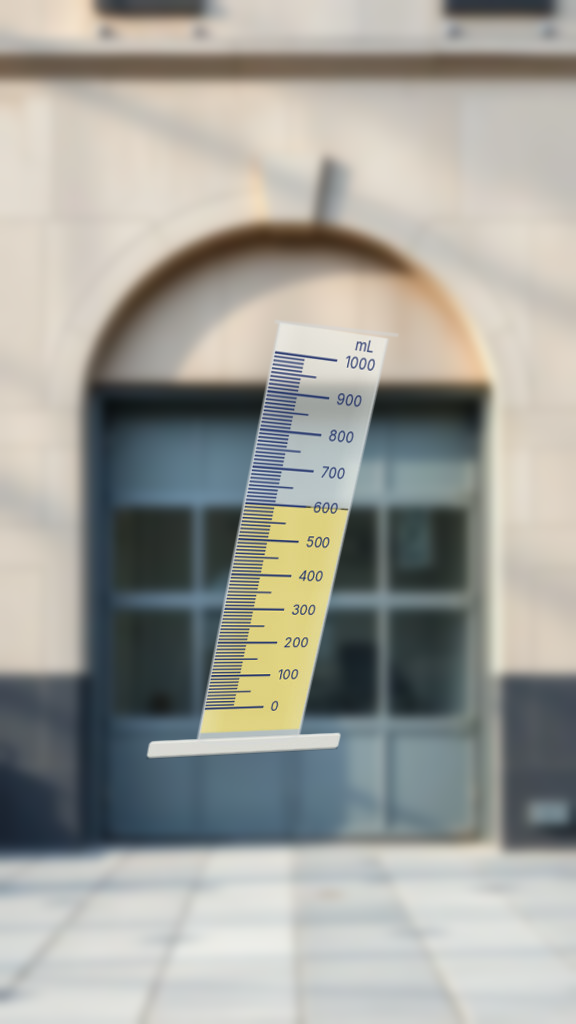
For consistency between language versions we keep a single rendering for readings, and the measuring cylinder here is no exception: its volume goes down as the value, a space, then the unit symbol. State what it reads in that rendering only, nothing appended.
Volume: 600 mL
